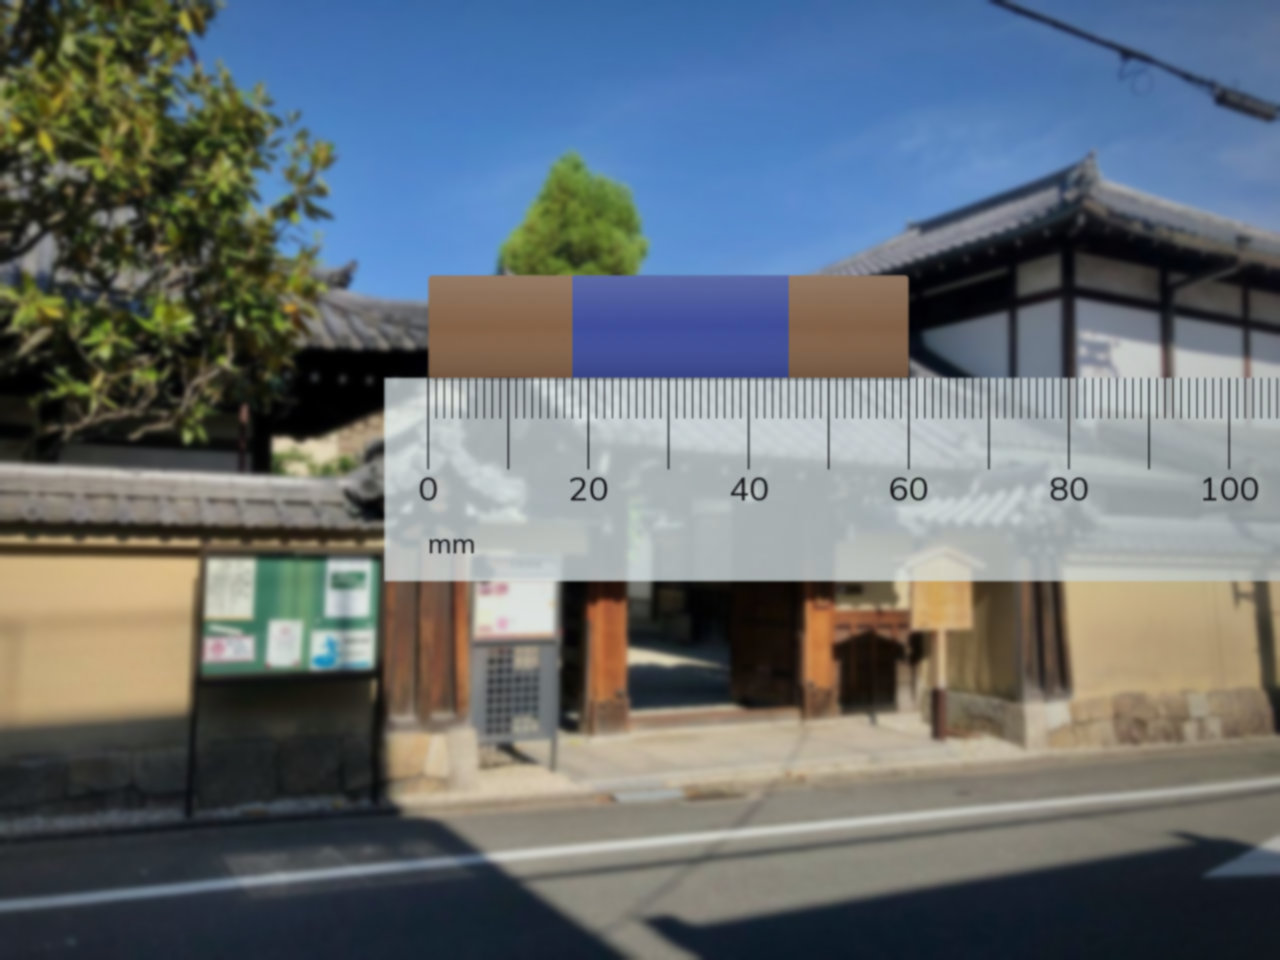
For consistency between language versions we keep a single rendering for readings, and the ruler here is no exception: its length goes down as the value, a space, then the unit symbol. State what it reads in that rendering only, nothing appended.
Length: 60 mm
